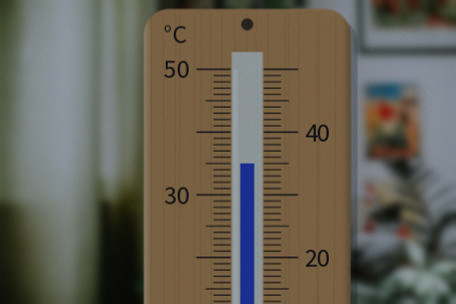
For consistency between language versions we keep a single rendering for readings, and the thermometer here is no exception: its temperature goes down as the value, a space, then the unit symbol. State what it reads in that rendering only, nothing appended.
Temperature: 35 °C
